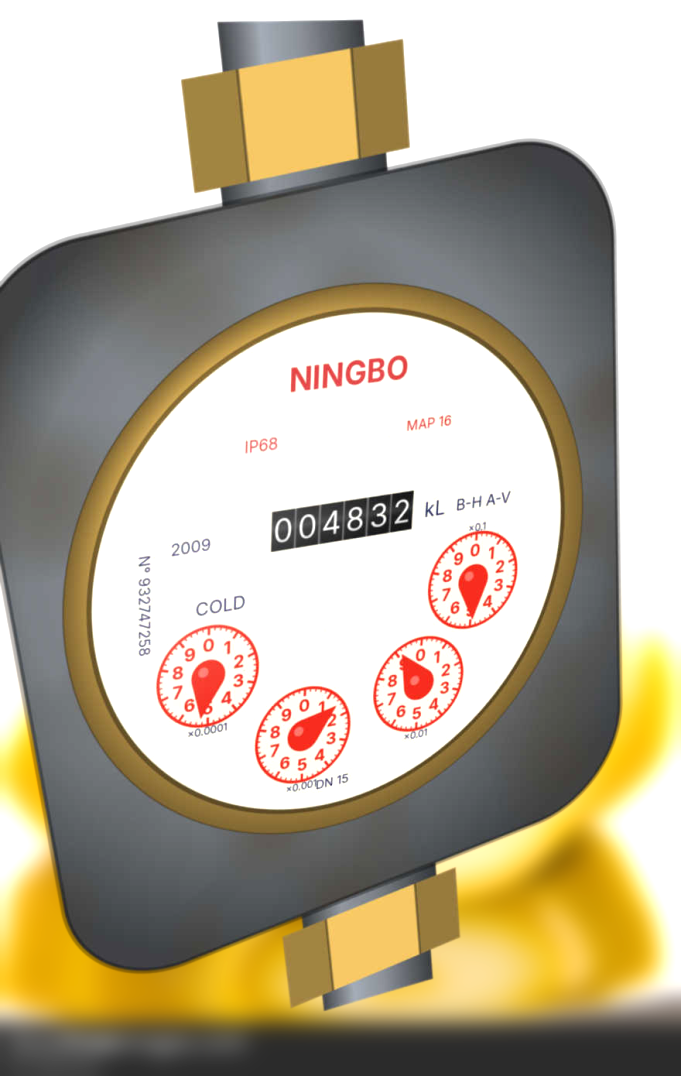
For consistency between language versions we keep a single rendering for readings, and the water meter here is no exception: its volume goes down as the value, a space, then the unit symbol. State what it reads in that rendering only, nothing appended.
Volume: 4832.4915 kL
